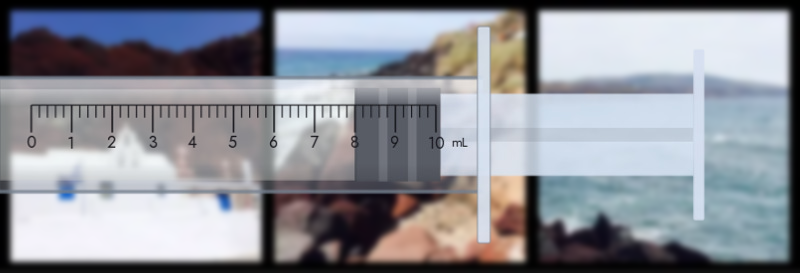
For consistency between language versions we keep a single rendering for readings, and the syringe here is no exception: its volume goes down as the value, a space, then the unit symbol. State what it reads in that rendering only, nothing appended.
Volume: 8 mL
